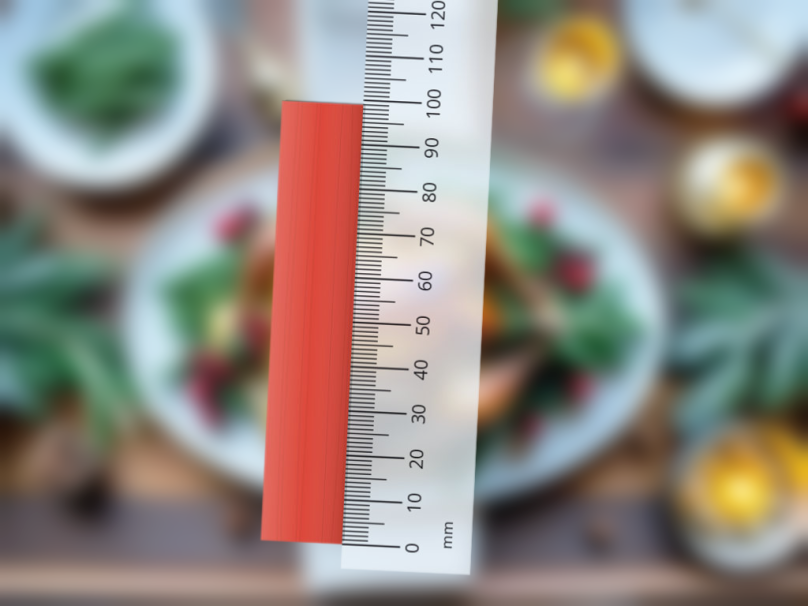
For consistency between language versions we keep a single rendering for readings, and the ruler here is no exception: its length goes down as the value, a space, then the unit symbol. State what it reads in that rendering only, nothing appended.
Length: 99 mm
